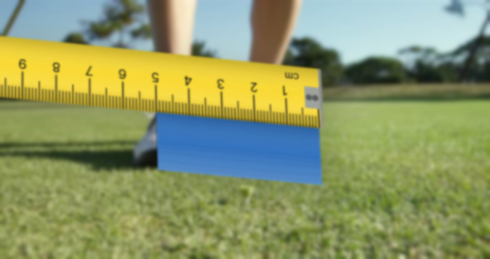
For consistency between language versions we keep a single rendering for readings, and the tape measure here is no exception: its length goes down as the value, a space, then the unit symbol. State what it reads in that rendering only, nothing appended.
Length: 5 cm
